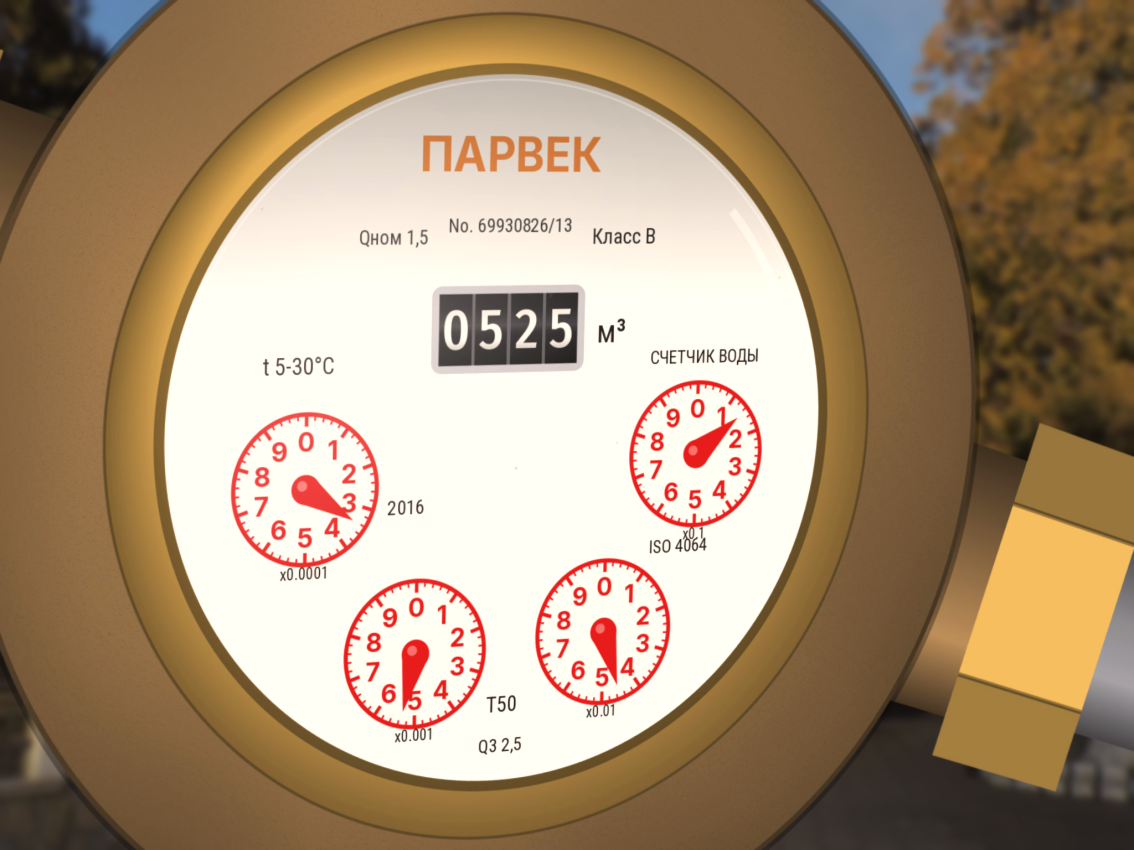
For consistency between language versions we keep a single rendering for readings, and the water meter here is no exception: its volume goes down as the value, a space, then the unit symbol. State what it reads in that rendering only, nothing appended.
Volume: 525.1453 m³
